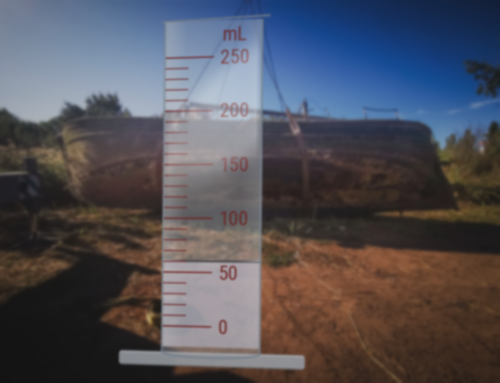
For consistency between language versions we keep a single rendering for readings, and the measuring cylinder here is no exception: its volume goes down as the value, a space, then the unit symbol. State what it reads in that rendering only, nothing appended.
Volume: 60 mL
